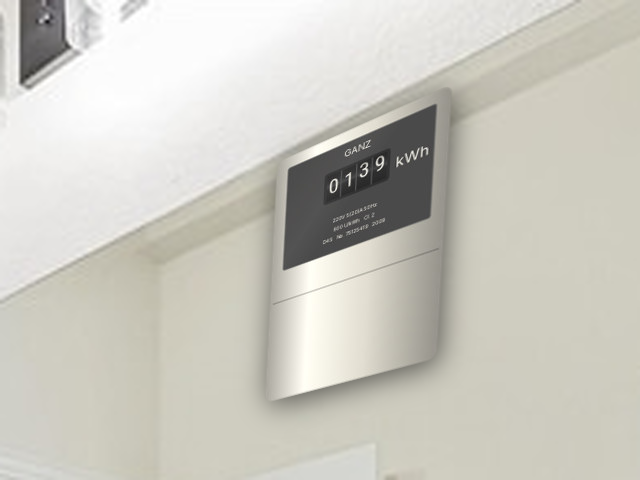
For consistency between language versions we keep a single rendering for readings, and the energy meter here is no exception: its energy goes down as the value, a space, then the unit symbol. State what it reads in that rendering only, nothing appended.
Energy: 139 kWh
